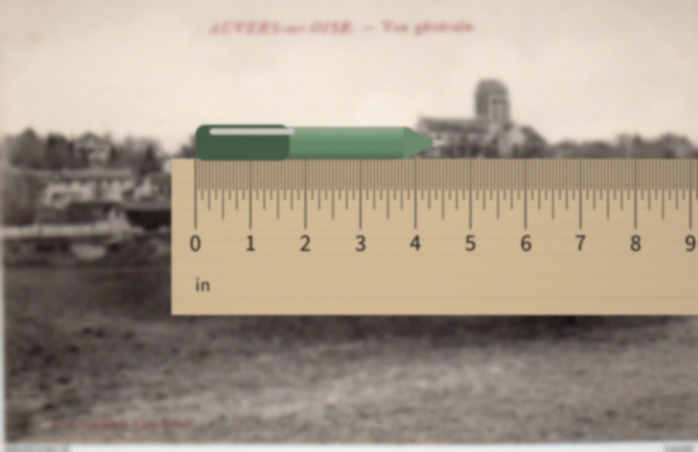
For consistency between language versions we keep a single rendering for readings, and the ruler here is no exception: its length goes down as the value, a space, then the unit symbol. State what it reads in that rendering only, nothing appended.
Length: 4.5 in
